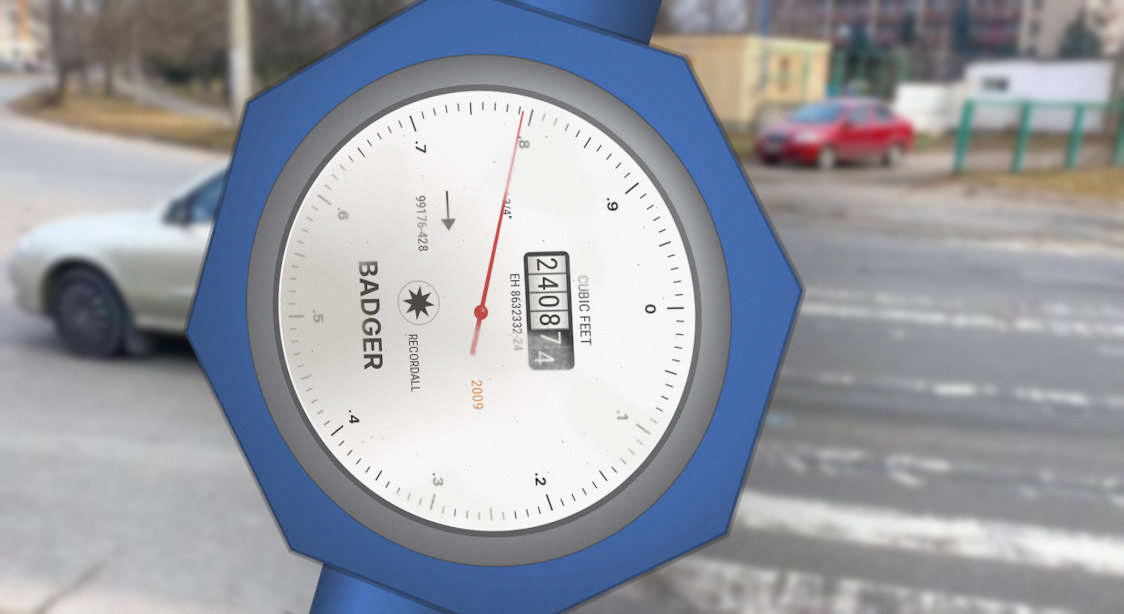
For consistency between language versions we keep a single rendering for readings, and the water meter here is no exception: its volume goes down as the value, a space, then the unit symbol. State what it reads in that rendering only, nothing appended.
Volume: 240873.79 ft³
